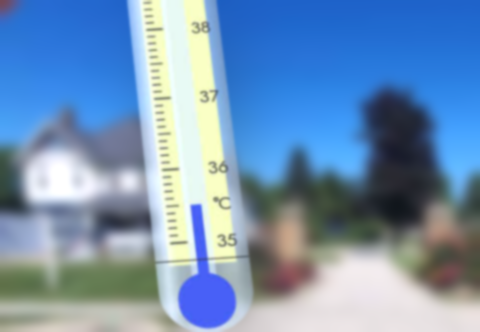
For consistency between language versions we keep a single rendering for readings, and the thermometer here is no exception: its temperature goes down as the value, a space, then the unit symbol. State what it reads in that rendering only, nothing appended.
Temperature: 35.5 °C
